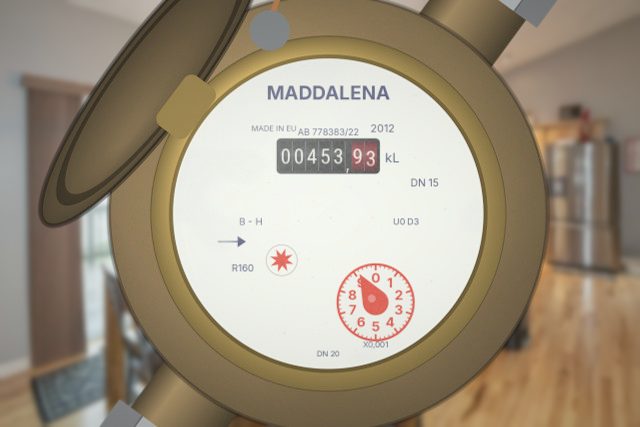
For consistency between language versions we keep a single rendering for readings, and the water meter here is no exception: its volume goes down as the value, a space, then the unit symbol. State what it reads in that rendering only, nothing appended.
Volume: 453.929 kL
